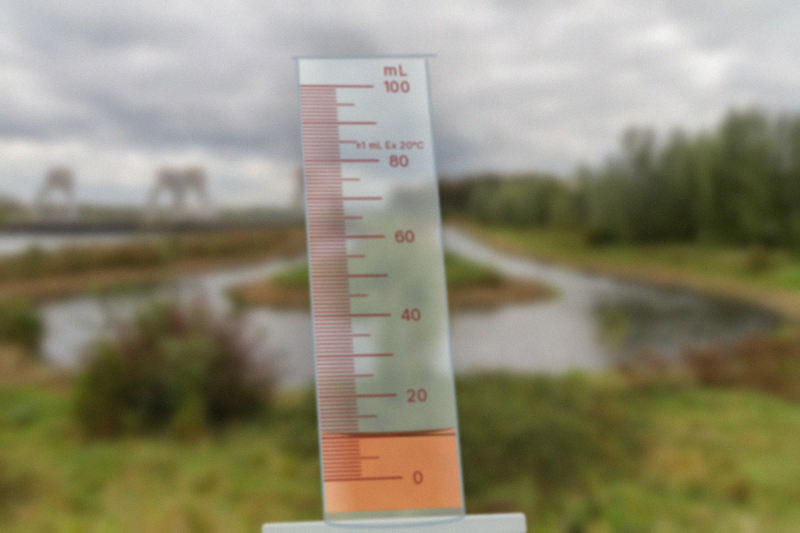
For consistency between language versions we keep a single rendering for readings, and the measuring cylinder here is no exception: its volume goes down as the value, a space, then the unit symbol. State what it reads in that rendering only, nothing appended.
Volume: 10 mL
